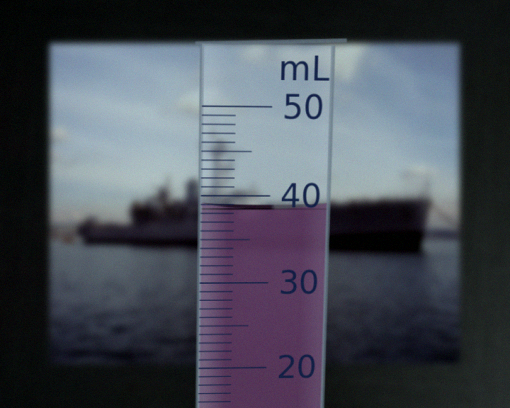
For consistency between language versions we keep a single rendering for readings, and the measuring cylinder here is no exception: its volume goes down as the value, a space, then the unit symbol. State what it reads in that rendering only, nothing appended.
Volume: 38.5 mL
